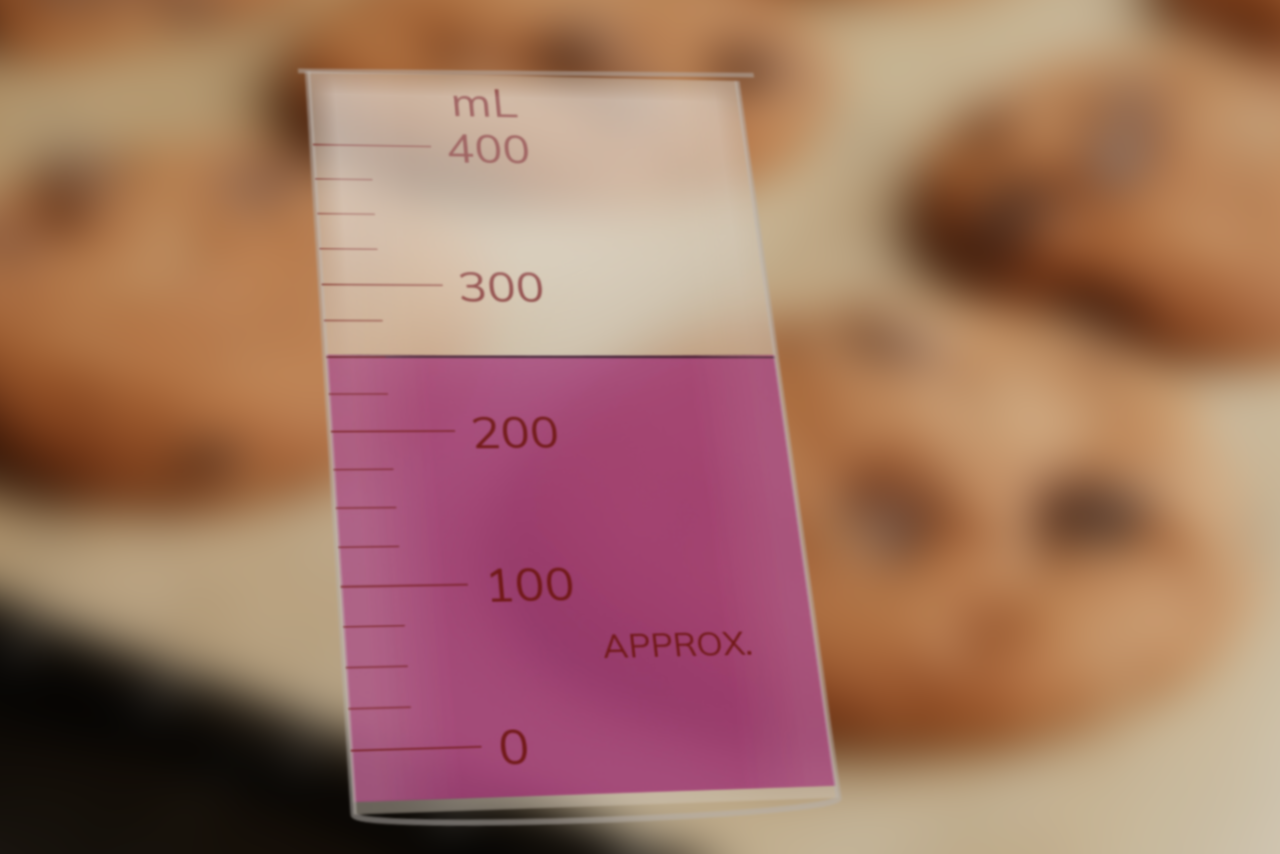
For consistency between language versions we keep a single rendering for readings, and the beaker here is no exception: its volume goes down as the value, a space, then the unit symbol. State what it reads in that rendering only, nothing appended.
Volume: 250 mL
